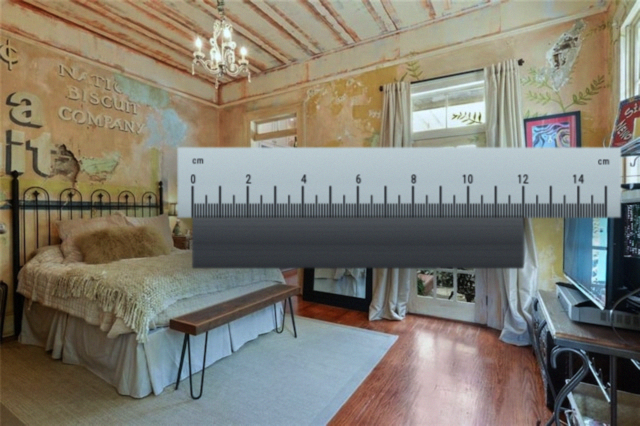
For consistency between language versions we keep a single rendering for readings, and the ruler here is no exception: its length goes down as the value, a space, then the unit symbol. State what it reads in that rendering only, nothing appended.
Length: 12 cm
